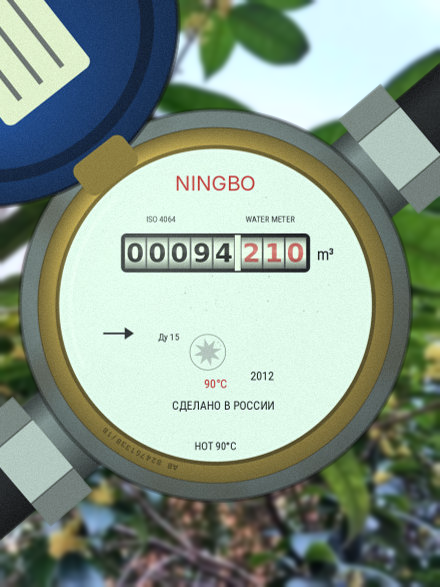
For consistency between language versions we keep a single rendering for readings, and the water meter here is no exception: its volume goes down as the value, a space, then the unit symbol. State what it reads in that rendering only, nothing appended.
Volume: 94.210 m³
